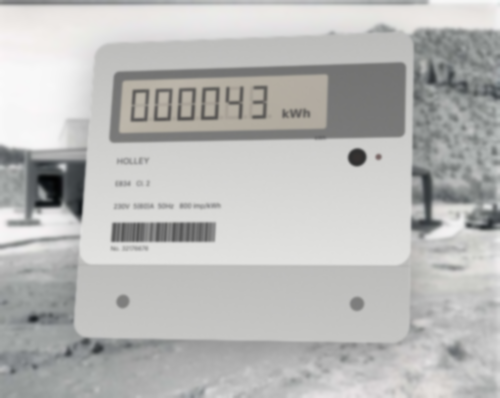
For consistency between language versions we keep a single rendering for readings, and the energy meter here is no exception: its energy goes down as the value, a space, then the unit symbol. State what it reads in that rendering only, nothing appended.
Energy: 43 kWh
